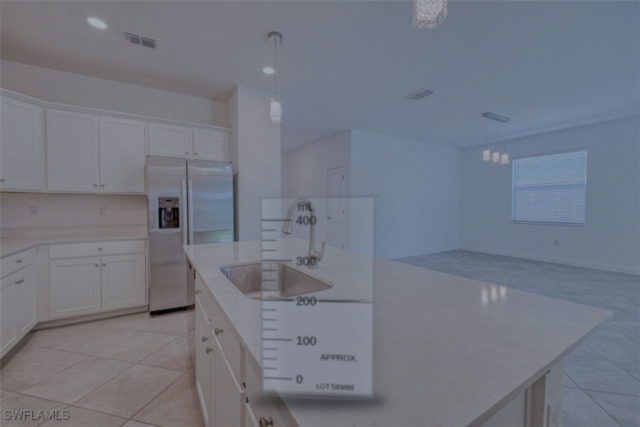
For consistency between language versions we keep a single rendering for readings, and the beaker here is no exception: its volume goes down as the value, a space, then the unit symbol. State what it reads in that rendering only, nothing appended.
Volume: 200 mL
